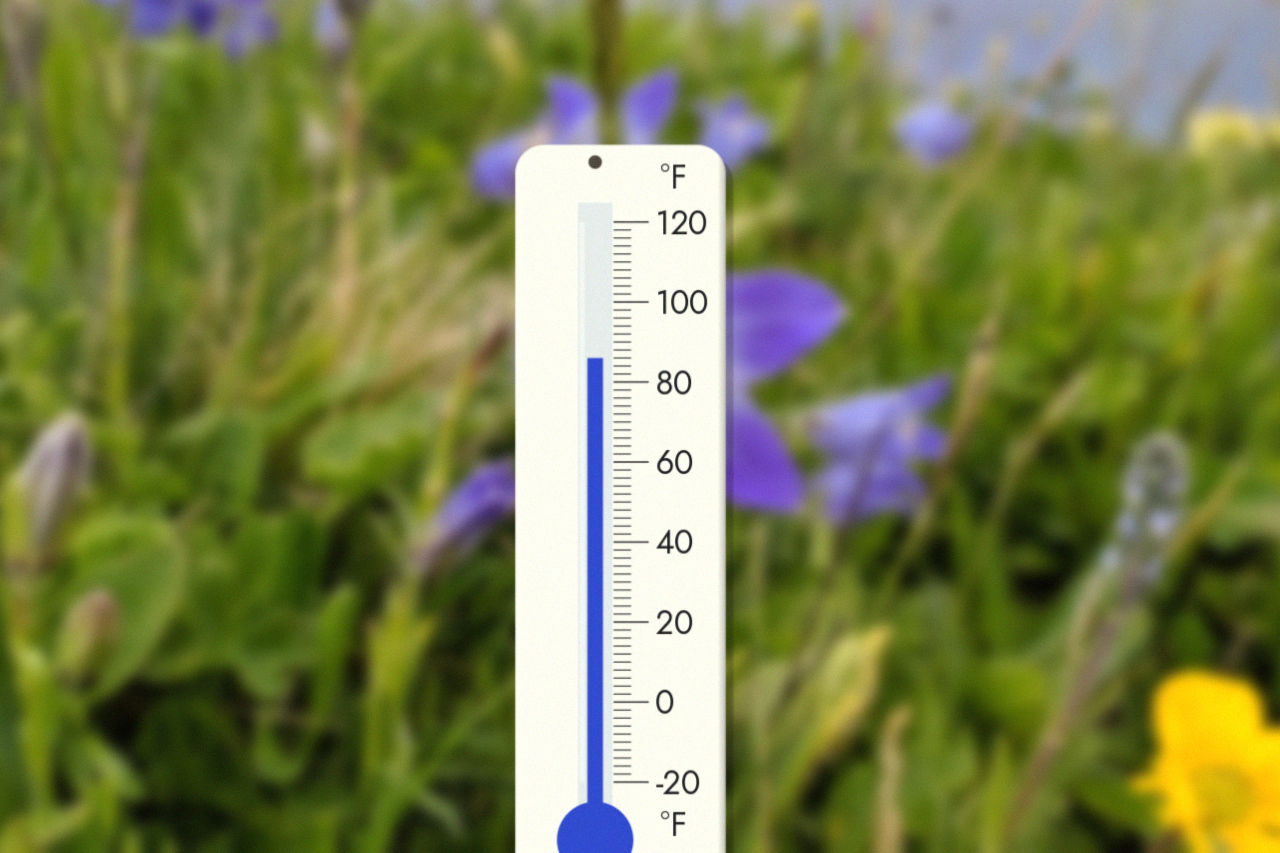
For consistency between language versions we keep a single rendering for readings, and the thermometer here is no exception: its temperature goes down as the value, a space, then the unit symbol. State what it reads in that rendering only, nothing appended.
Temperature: 86 °F
